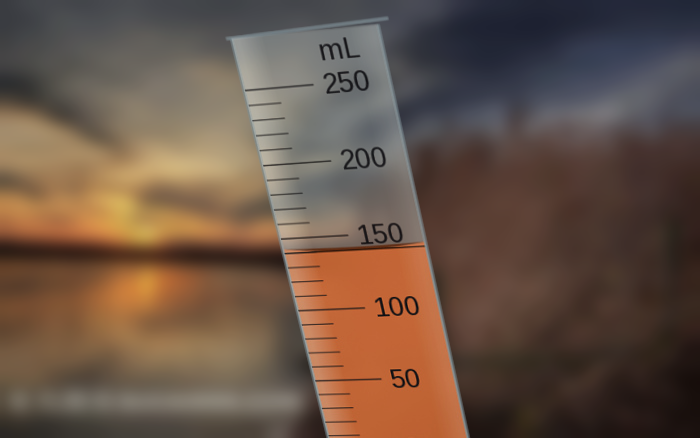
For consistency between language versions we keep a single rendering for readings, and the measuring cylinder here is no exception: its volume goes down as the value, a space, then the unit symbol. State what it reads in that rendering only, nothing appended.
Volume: 140 mL
